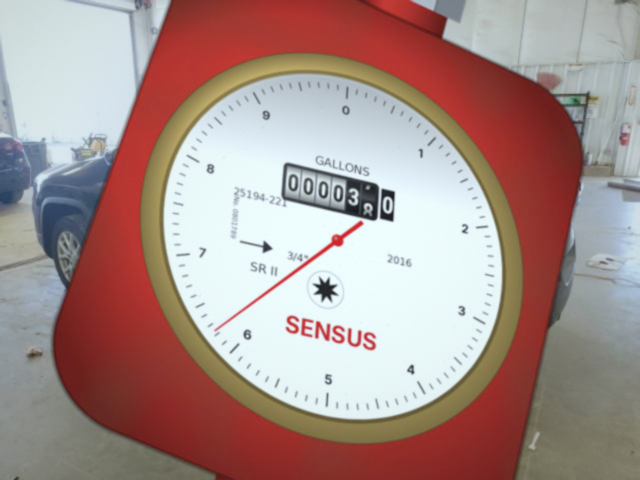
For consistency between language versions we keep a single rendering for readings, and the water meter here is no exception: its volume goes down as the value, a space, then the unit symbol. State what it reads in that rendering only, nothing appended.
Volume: 376.2 gal
